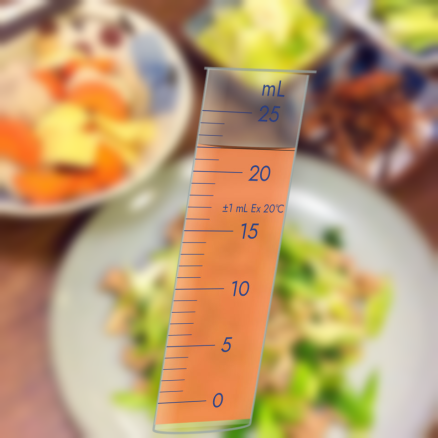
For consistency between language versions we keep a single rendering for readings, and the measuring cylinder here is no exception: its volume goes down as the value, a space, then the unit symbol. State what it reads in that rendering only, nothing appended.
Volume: 22 mL
